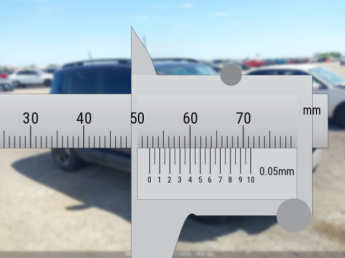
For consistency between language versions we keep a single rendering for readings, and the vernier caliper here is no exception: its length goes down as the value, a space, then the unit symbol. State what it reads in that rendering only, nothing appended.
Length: 52.4 mm
